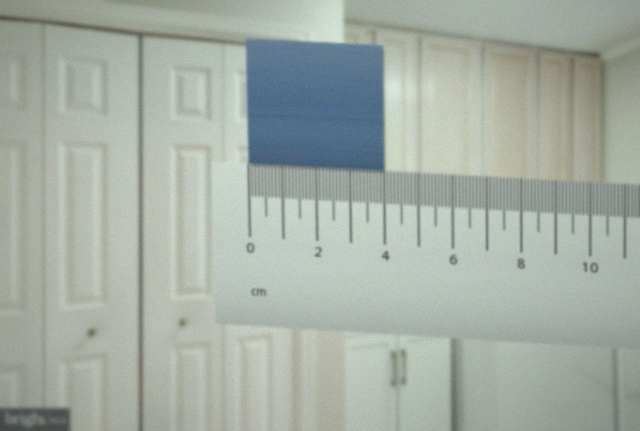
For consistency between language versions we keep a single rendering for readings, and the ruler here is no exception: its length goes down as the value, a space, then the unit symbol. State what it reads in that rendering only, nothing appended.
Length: 4 cm
